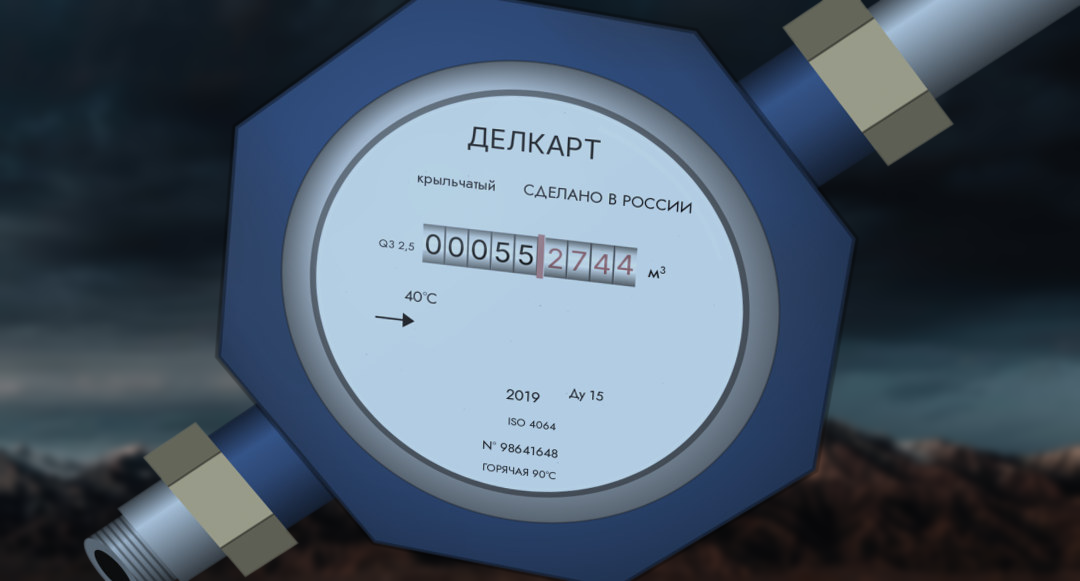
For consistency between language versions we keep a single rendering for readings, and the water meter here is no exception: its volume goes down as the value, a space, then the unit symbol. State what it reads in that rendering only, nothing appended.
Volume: 55.2744 m³
